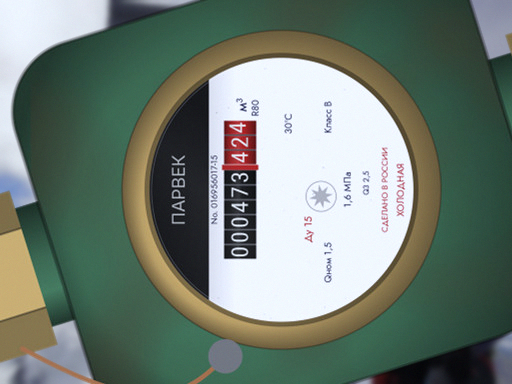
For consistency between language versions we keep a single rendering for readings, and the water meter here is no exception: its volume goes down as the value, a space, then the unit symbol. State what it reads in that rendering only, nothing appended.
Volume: 473.424 m³
